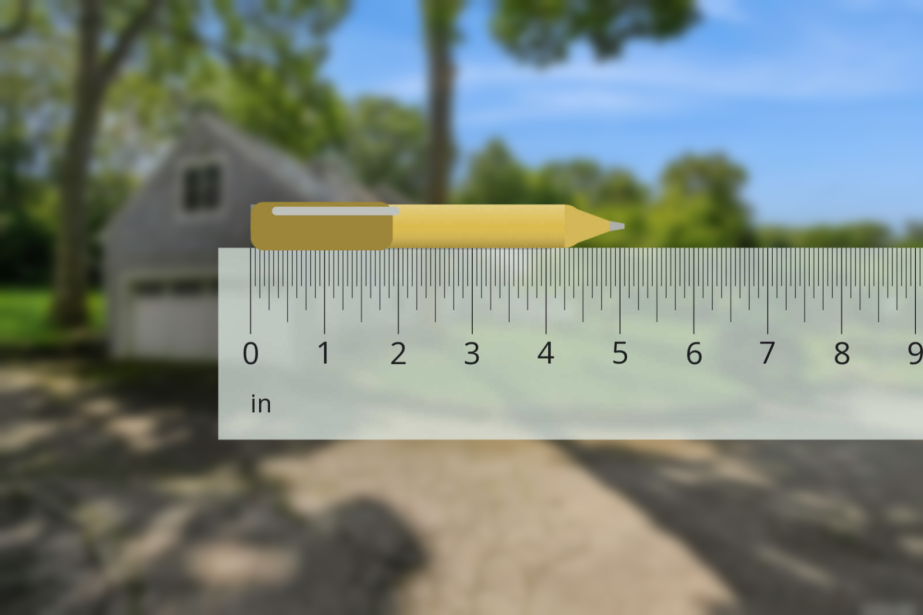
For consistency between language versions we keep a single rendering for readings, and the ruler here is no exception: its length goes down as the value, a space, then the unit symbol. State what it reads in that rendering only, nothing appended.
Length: 5.0625 in
